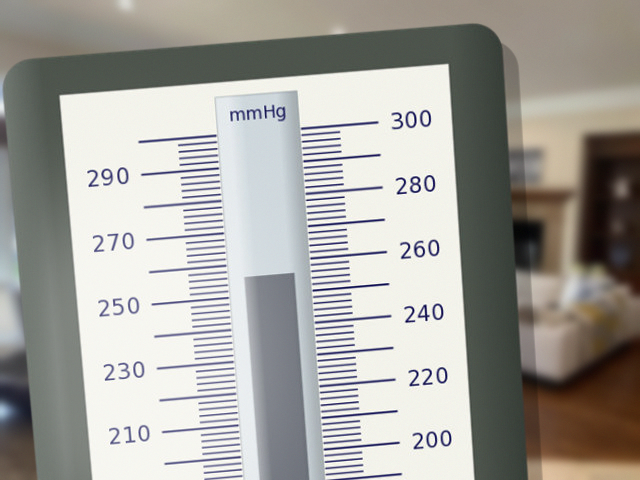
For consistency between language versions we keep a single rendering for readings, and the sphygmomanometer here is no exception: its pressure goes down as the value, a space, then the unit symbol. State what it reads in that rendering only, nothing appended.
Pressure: 256 mmHg
